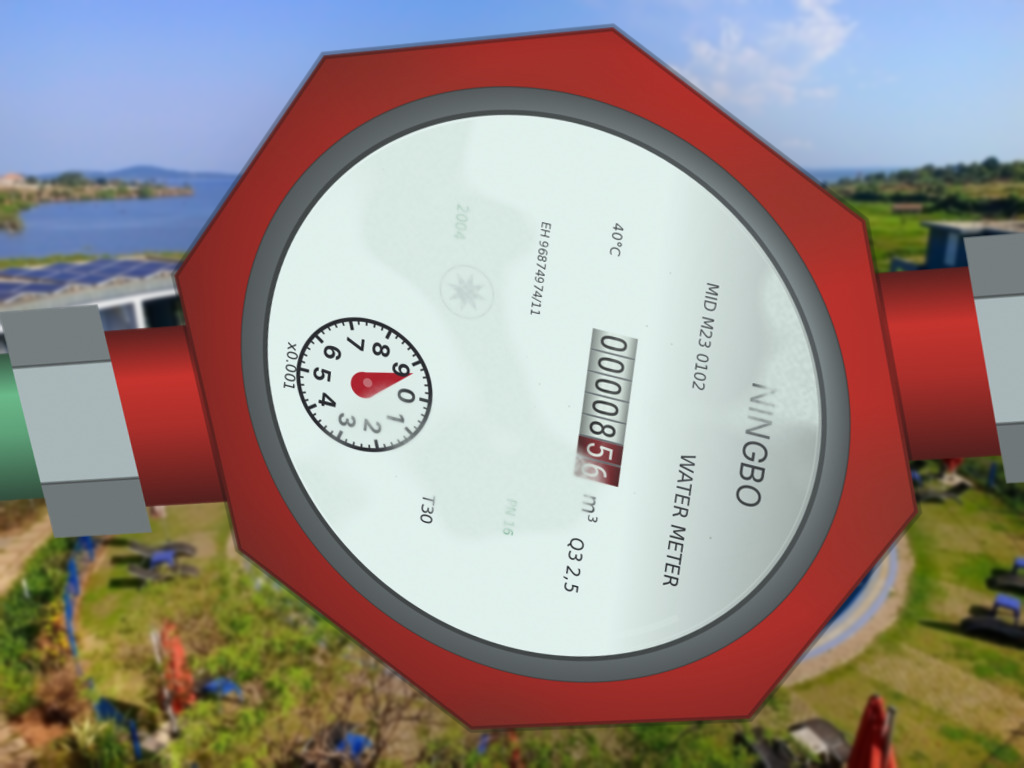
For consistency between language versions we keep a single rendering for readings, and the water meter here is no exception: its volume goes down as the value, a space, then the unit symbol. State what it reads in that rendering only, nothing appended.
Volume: 8.559 m³
